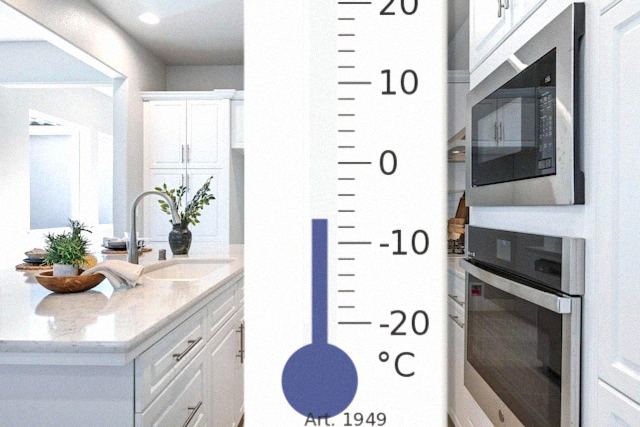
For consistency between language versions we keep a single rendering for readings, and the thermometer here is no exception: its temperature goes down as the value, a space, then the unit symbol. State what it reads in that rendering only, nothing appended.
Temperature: -7 °C
